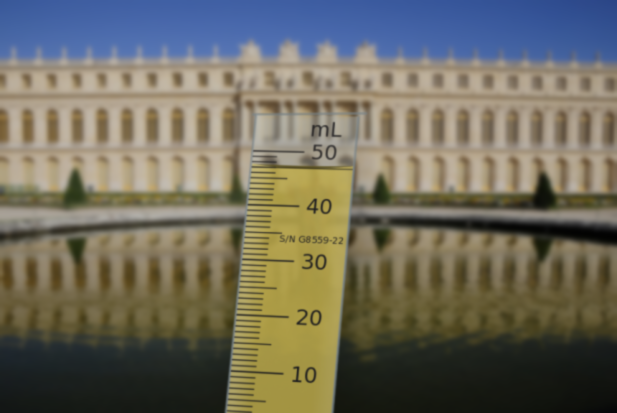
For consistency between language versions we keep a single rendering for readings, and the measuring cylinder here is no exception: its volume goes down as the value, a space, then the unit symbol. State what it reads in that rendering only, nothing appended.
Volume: 47 mL
